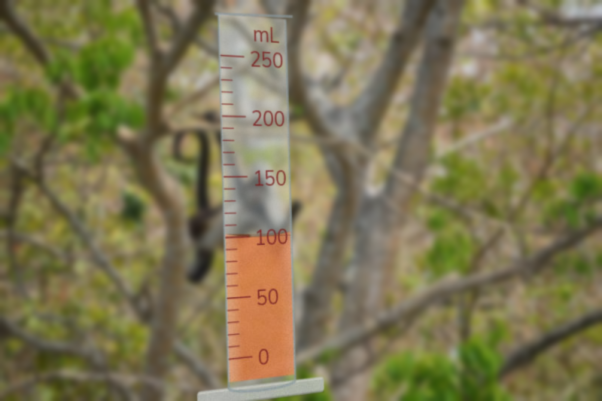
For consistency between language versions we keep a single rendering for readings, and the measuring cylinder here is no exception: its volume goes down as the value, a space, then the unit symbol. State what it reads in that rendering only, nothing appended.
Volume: 100 mL
